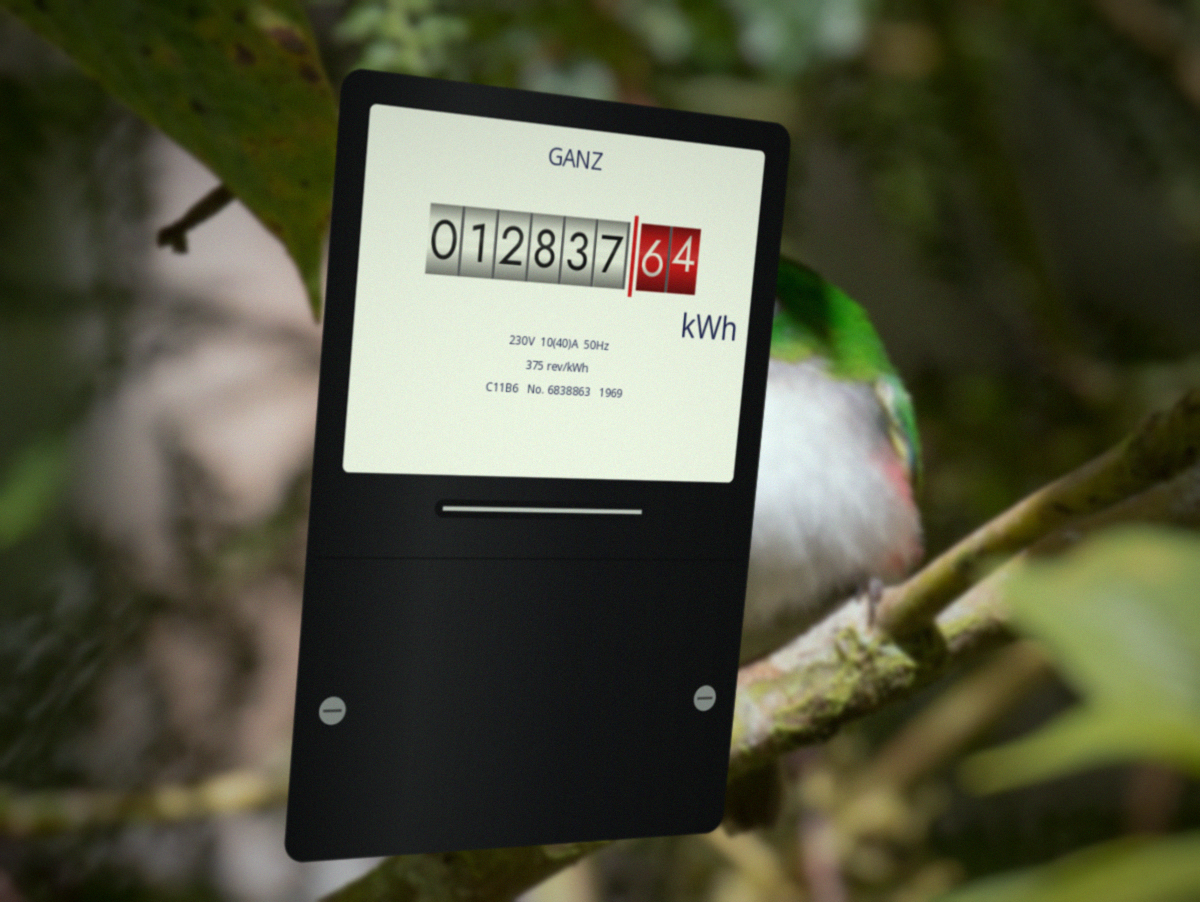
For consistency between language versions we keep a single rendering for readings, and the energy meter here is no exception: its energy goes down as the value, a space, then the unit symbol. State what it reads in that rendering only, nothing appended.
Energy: 12837.64 kWh
